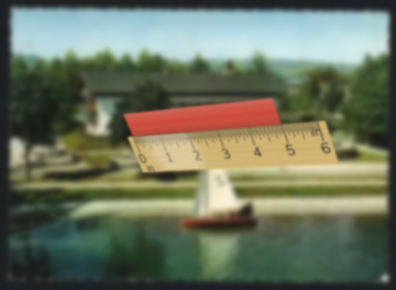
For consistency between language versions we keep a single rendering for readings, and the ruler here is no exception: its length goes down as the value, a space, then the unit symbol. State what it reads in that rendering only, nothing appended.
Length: 5 in
